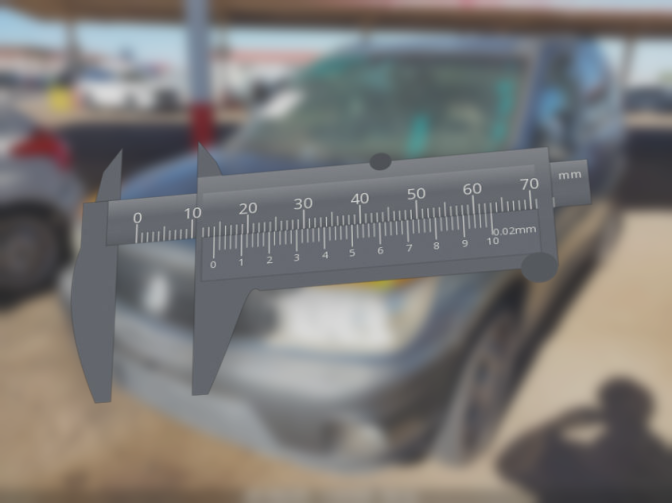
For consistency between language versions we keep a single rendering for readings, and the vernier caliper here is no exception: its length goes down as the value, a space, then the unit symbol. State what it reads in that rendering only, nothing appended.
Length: 14.0 mm
